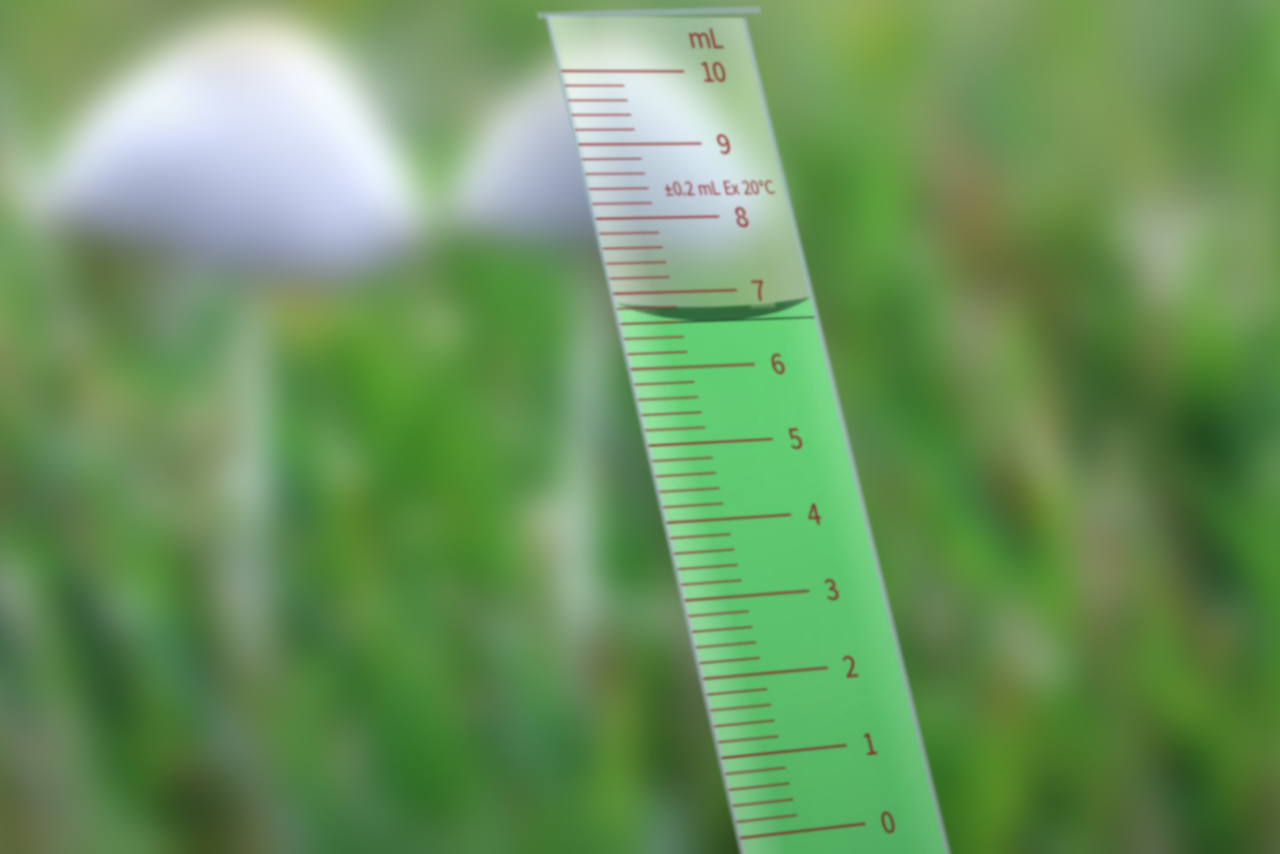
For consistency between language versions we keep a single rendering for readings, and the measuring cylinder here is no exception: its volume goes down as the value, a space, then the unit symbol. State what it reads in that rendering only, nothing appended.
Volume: 6.6 mL
